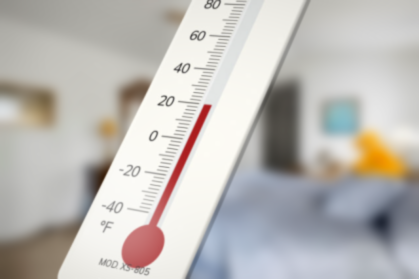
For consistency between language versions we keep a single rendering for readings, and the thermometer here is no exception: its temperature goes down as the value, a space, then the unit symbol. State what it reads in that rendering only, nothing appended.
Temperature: 20 °F
